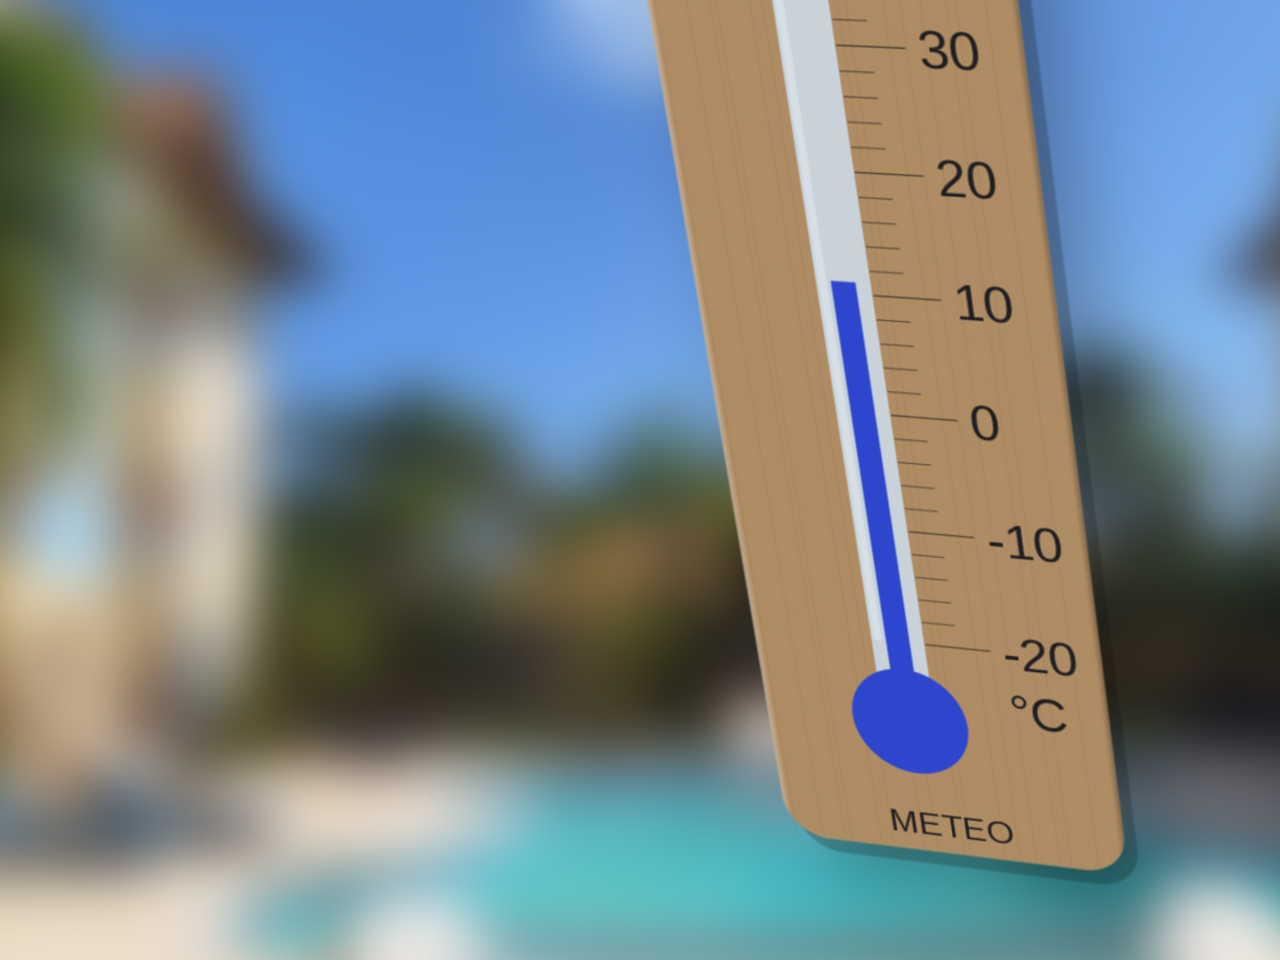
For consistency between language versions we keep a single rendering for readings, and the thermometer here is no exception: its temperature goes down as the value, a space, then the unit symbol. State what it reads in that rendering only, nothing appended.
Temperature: 11 °C
